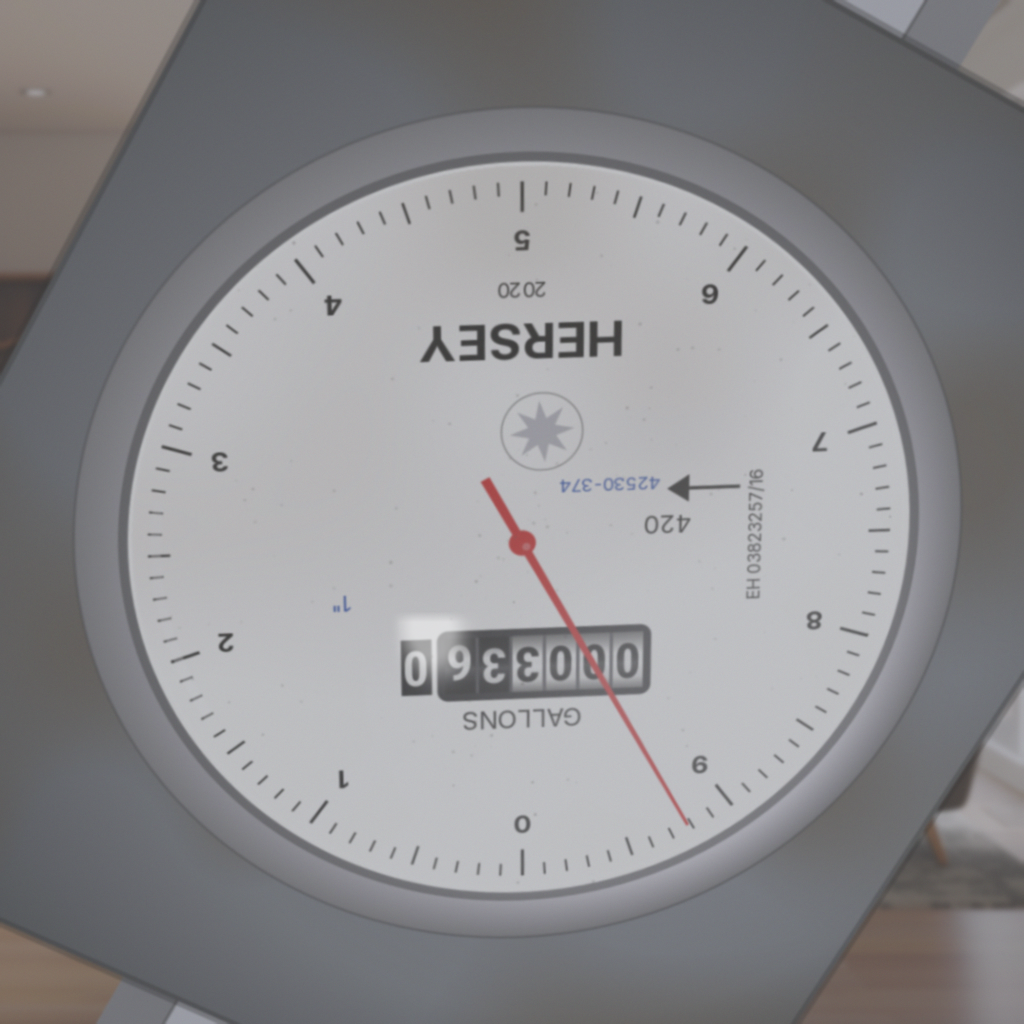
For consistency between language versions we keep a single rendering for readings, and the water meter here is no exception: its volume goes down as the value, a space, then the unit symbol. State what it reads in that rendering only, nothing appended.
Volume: 3359.2 gal
